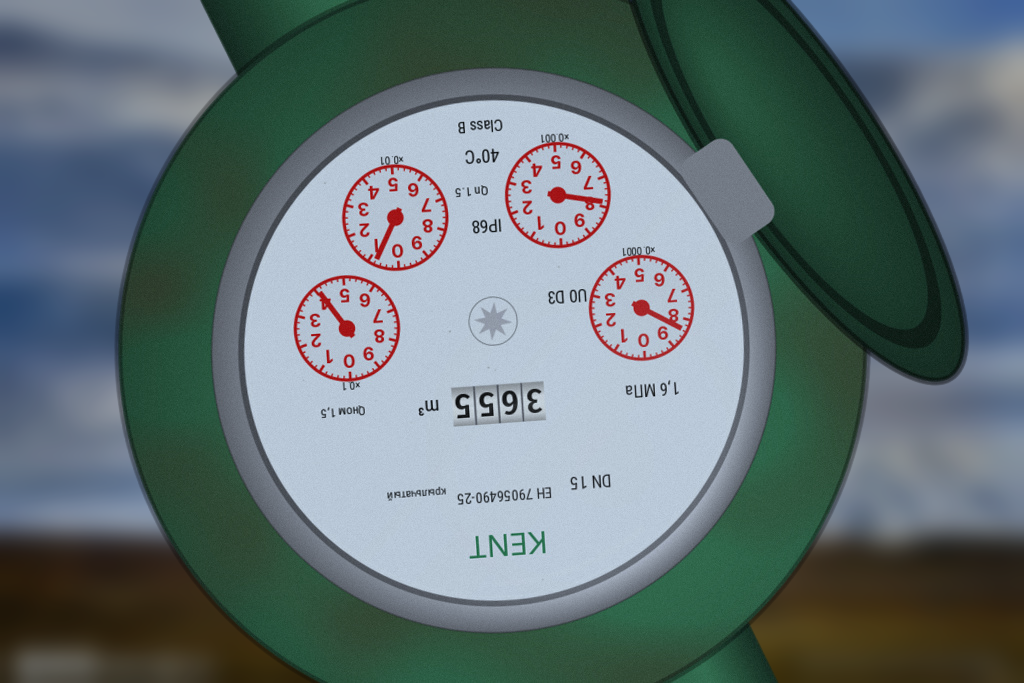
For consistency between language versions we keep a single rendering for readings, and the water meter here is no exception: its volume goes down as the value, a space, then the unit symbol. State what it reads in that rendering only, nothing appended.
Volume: 3655.4078 m³
